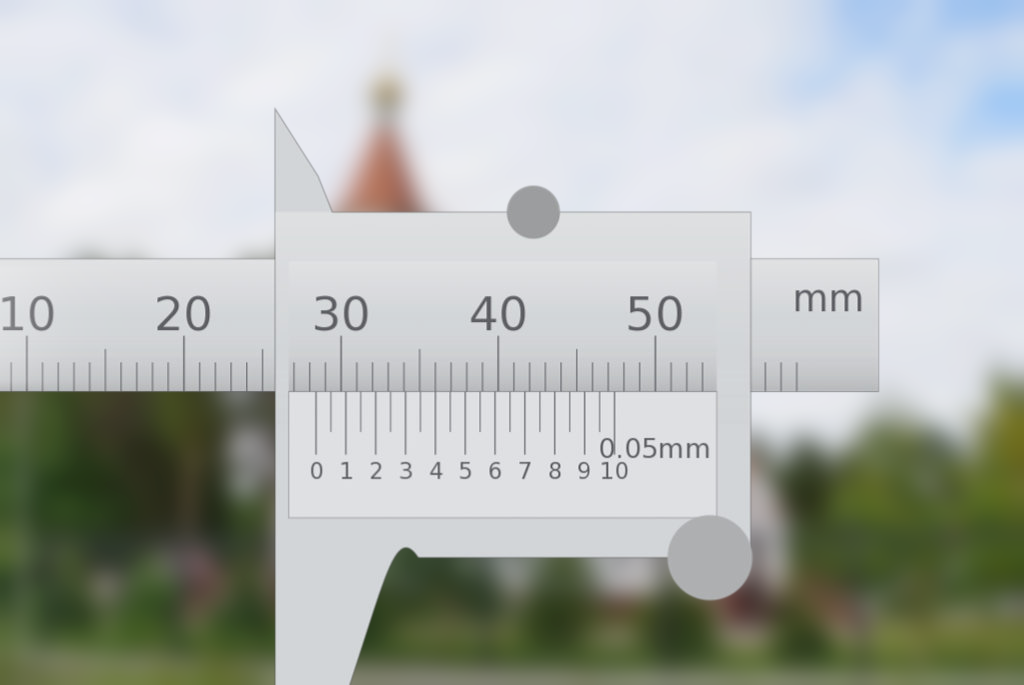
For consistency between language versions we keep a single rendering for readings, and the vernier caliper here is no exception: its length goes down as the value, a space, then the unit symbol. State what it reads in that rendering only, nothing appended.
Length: 28.4 mm
